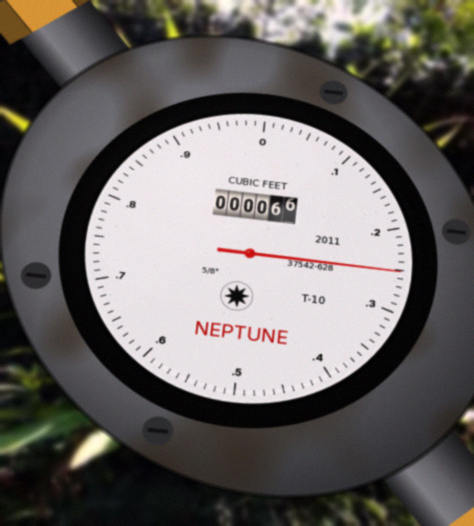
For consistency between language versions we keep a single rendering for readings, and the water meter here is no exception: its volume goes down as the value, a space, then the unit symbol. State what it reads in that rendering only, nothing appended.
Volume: 66.25 ft³
